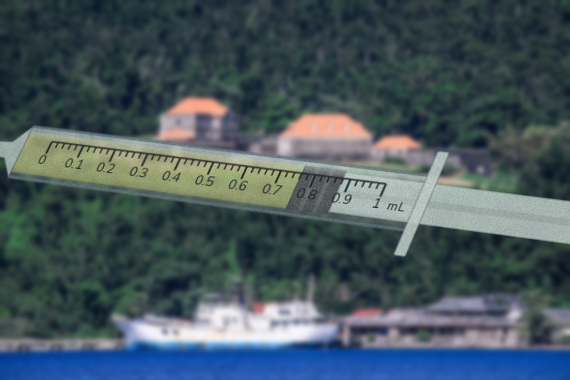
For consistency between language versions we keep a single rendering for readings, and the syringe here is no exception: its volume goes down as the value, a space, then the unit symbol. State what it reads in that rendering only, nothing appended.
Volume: 0.76 mL
